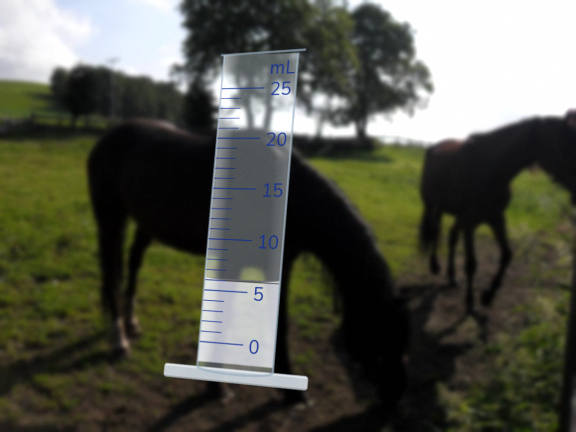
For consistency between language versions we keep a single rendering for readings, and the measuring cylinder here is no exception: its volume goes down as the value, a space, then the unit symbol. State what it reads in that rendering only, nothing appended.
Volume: 6 mL
